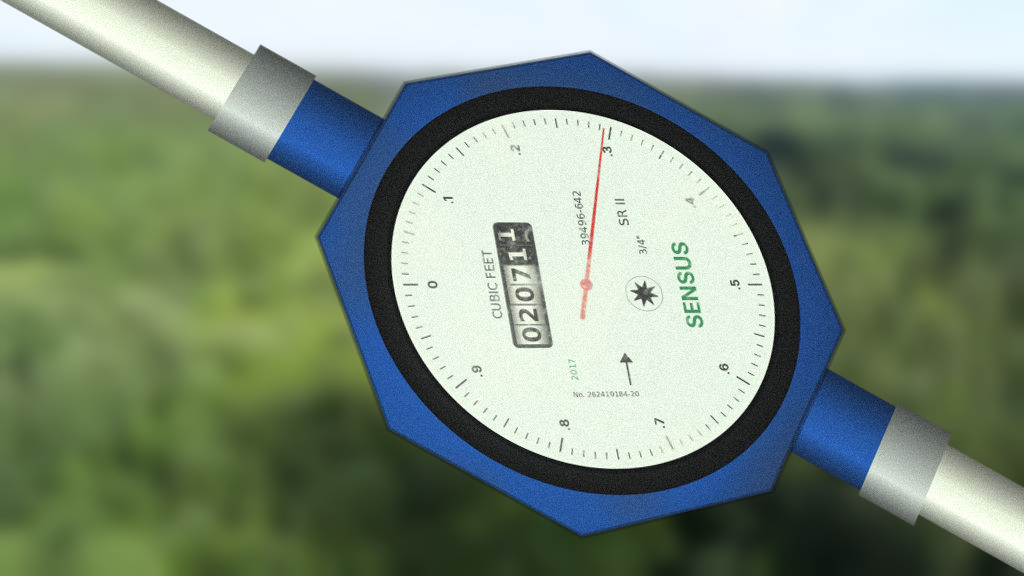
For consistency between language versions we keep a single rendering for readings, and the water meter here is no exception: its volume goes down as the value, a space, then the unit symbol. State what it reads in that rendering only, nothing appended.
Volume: 20711.29 ft³
